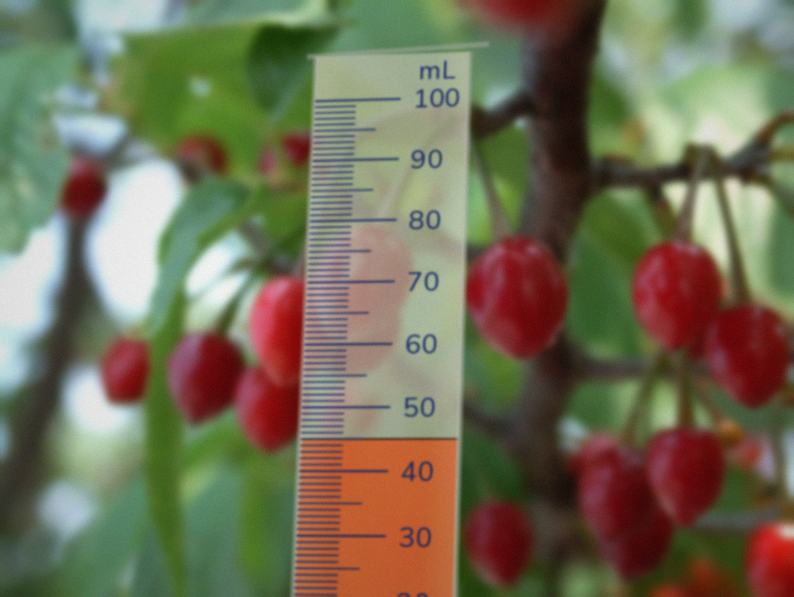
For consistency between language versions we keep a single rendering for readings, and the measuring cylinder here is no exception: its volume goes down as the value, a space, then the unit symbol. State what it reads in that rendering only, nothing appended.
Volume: 45 mL
